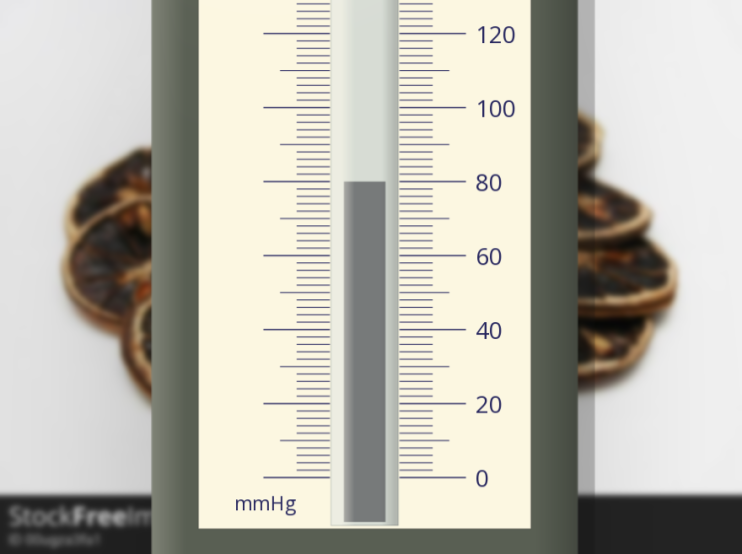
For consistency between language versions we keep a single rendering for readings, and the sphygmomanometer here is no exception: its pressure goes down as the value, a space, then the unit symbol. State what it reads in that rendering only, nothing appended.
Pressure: 80 mmHg
